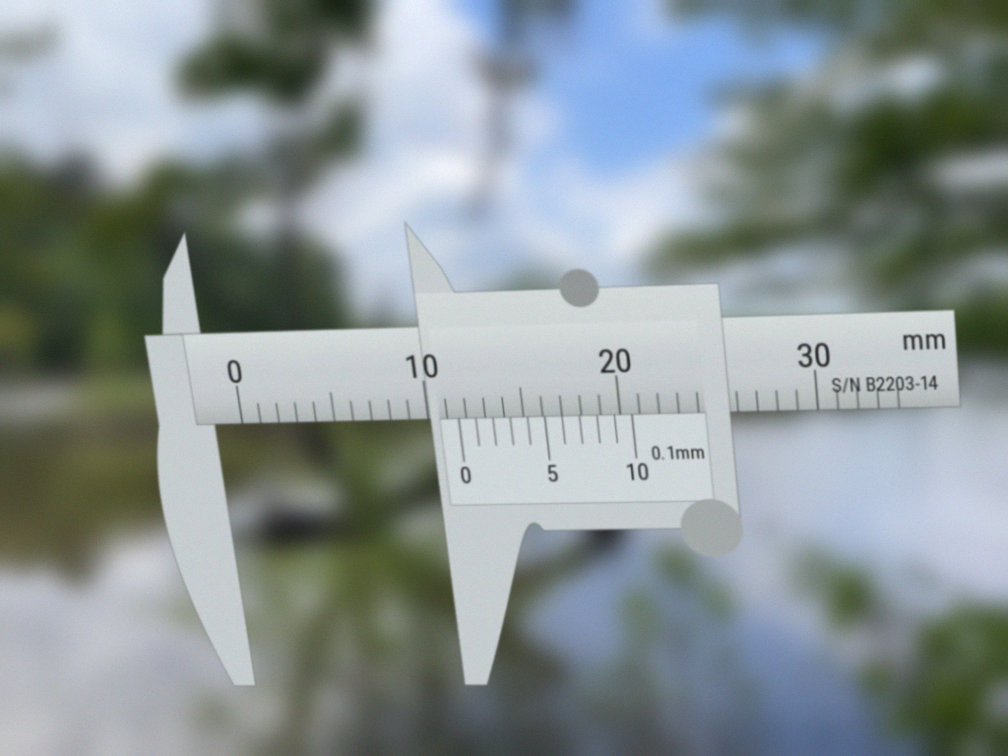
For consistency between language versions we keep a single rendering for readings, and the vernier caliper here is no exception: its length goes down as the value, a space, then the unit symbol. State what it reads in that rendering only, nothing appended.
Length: 11.6 mm
